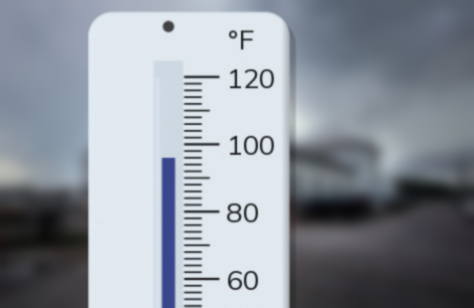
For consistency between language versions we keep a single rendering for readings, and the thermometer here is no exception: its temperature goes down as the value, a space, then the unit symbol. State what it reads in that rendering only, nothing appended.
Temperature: 96 °F
